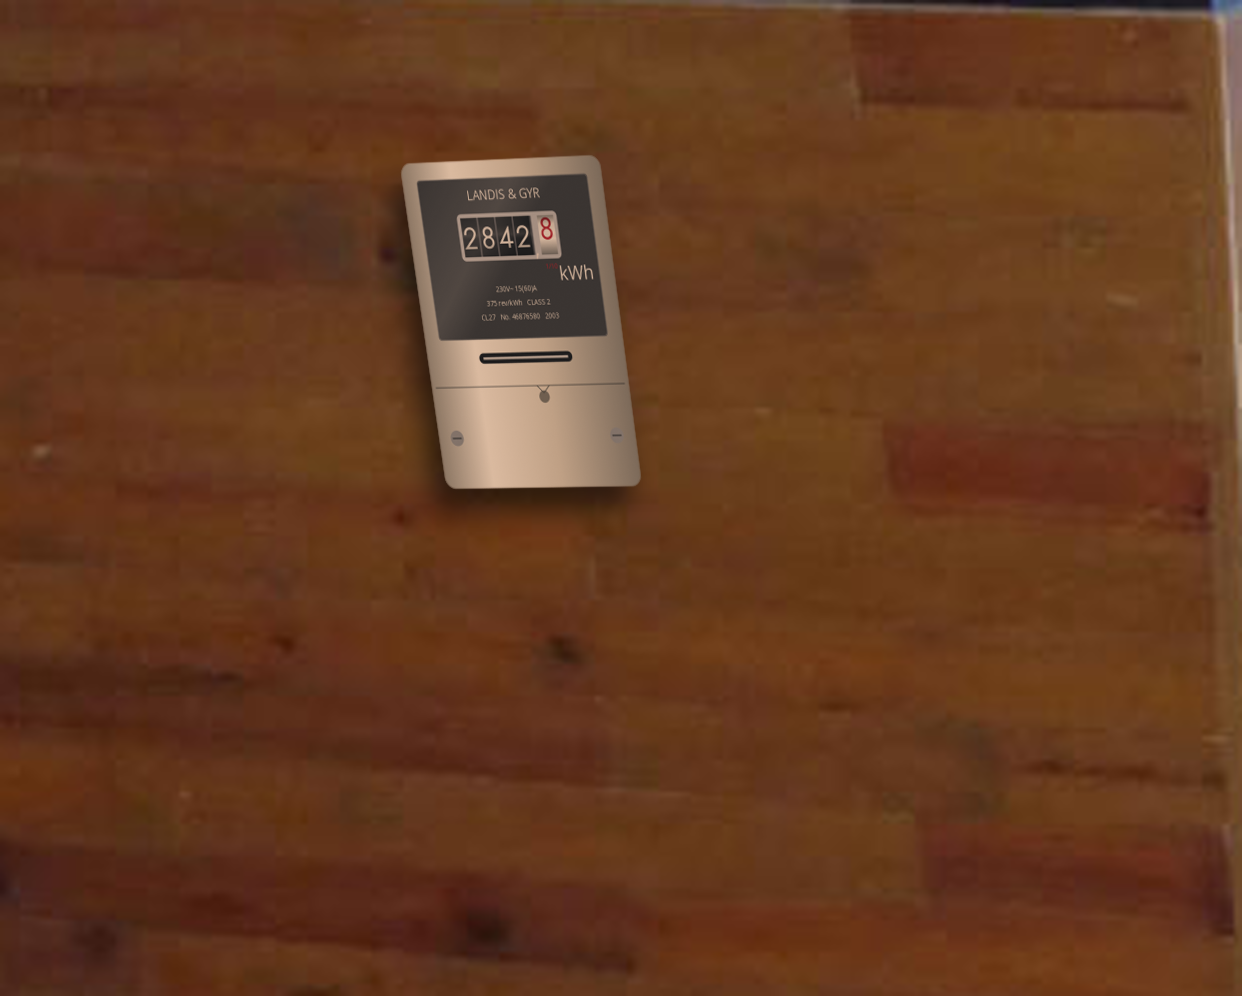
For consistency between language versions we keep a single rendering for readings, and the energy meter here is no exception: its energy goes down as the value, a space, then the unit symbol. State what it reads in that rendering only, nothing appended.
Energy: 2842.8 kWh
